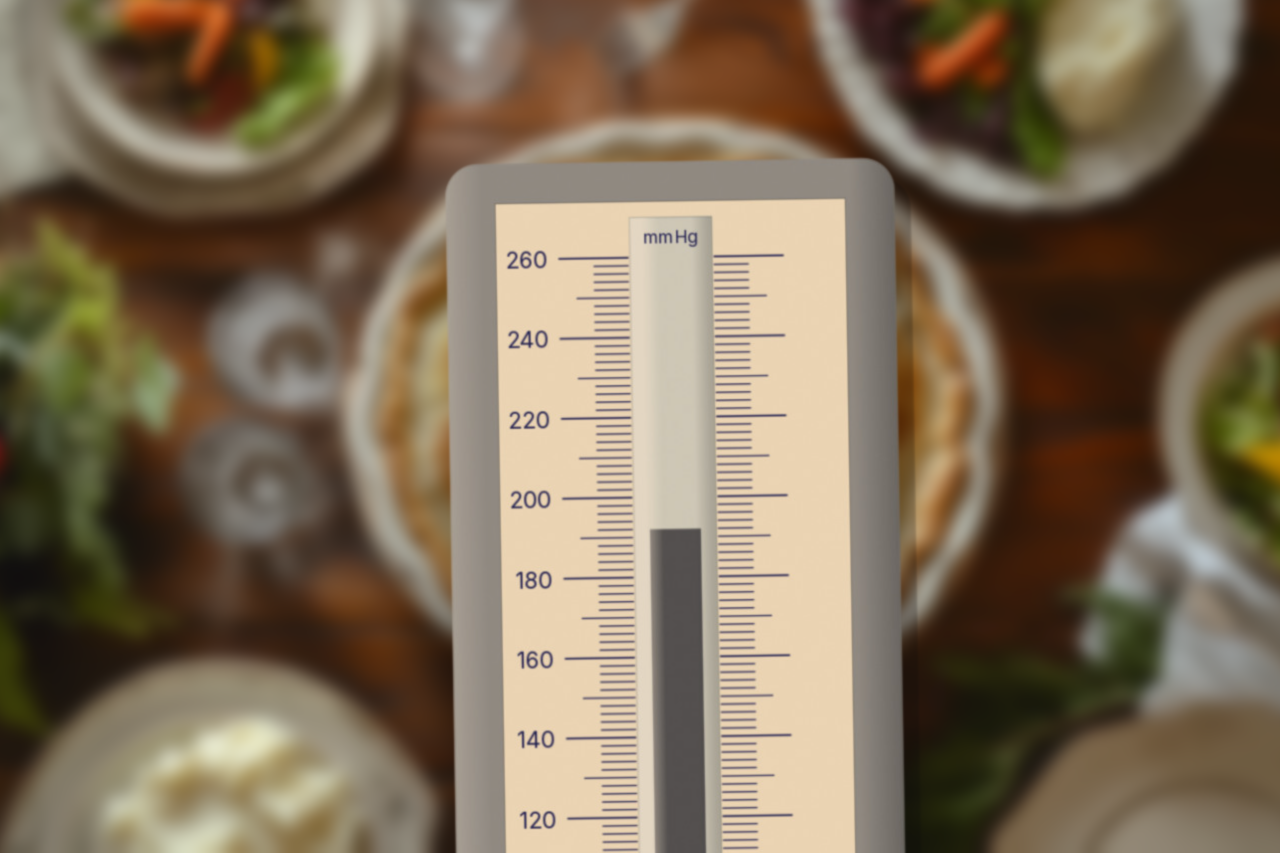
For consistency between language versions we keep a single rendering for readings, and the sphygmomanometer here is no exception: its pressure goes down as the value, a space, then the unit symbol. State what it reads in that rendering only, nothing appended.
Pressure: 192 mmHg
